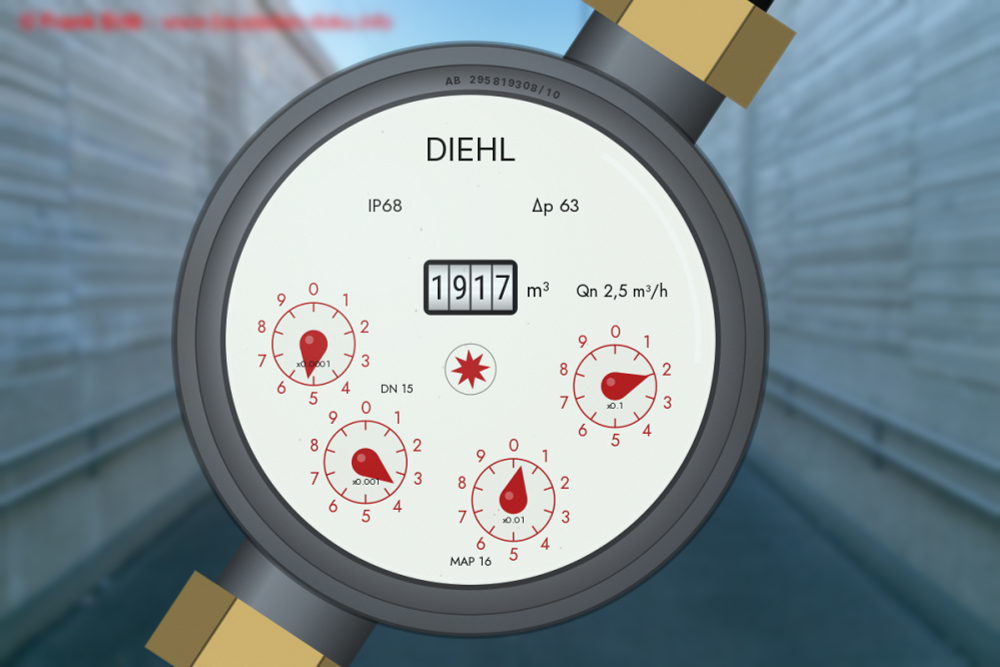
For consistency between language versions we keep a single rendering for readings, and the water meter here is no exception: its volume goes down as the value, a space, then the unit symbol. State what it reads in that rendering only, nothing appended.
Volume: 1917.2035 m³
